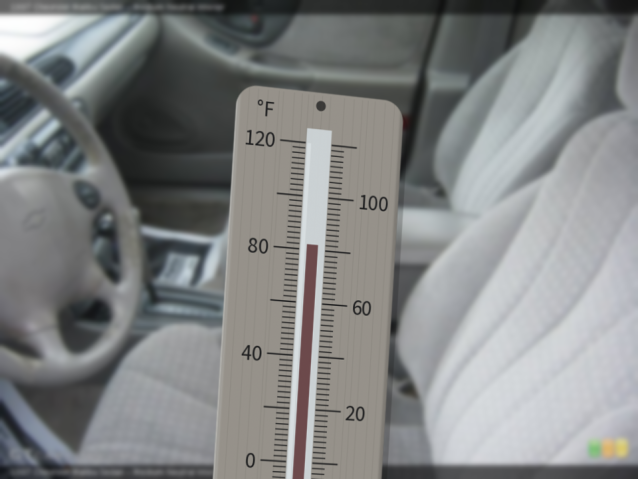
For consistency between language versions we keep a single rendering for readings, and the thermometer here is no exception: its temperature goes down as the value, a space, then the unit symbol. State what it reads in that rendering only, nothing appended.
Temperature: 82 °F
